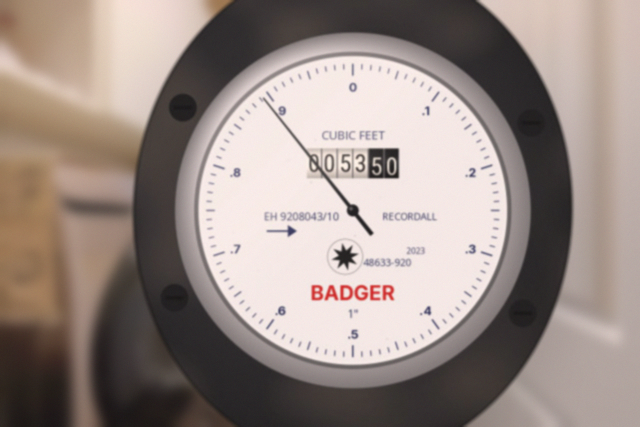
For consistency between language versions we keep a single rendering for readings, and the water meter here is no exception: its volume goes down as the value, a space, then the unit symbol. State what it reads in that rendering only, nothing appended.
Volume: 5349.89 ft³
